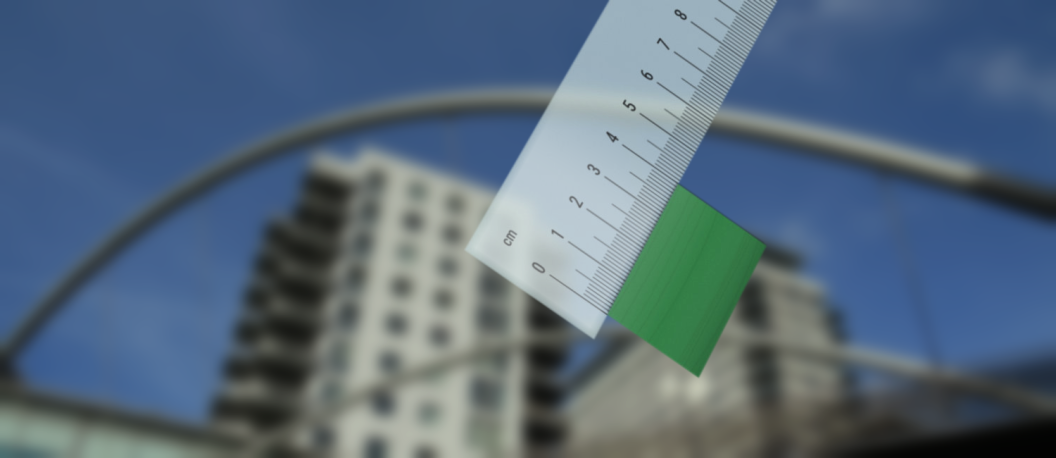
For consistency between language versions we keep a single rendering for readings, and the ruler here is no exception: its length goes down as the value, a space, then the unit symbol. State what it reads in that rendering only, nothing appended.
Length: 4 cm
